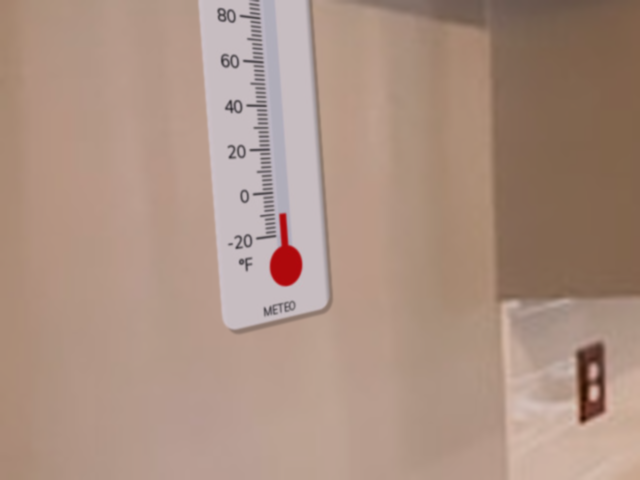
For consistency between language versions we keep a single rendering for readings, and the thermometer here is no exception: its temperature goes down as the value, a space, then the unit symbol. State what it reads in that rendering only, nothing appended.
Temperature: -10 °F
